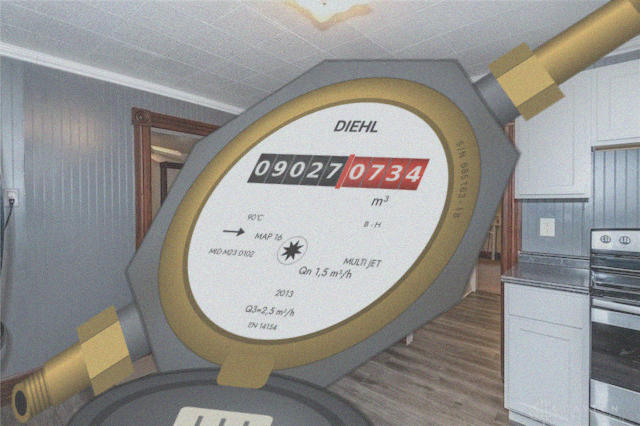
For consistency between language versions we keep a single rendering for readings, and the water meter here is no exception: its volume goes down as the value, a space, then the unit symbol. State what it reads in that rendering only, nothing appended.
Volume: 9027.0734 m³
